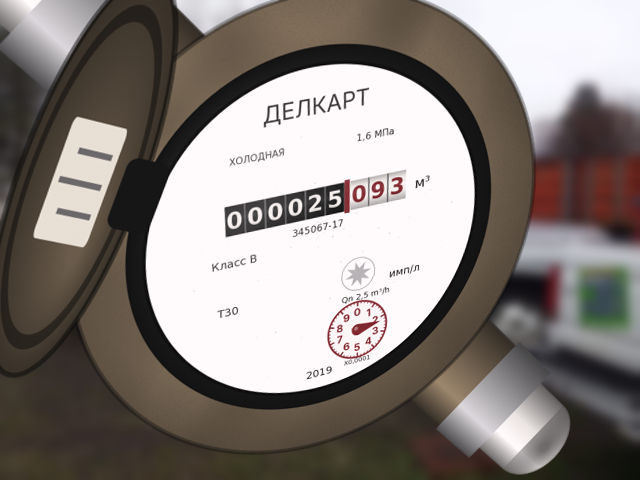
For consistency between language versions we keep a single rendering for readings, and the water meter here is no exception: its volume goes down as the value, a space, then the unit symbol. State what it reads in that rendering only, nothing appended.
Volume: 25.0932 m³
